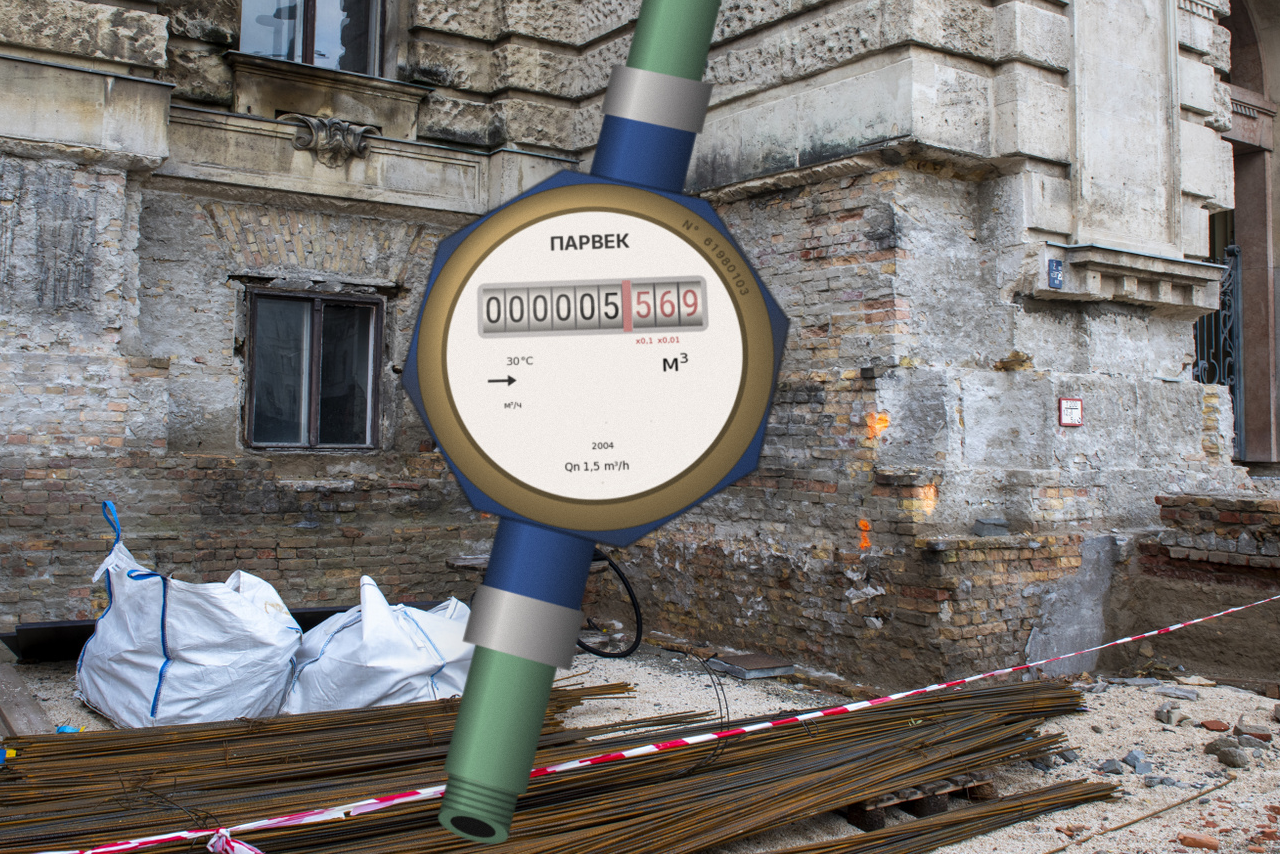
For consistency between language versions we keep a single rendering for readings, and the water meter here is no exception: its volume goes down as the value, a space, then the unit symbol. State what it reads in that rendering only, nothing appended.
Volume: 5.569 m³
